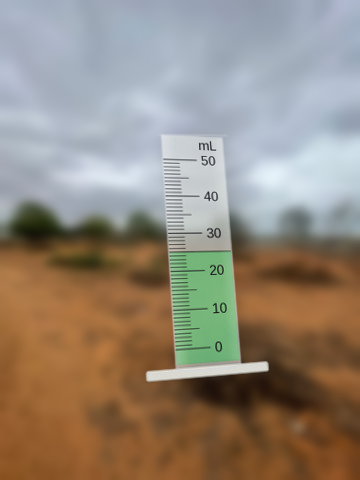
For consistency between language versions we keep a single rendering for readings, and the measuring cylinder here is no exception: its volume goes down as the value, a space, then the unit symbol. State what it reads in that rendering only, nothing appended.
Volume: 25 mL
